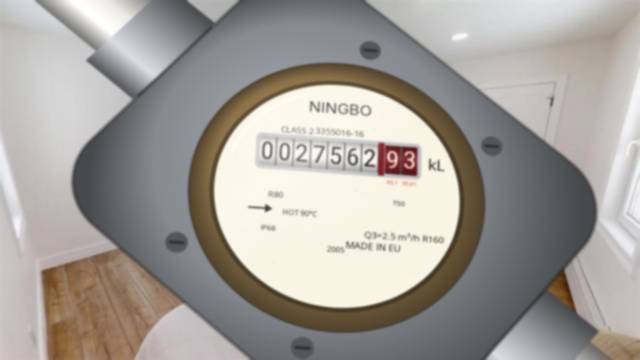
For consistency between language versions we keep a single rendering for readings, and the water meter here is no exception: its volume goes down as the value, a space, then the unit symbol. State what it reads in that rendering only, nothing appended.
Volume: 27562.93 kL
